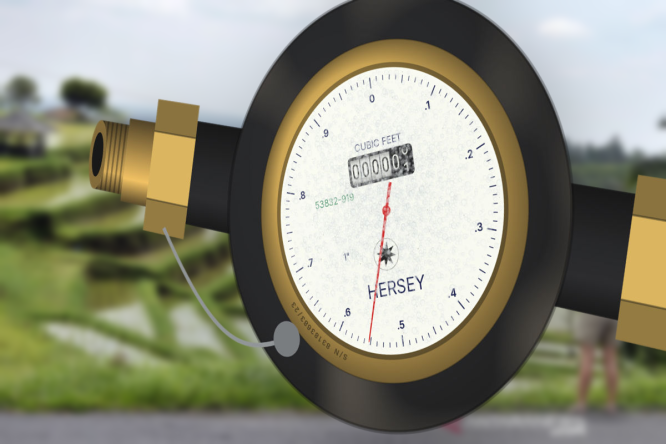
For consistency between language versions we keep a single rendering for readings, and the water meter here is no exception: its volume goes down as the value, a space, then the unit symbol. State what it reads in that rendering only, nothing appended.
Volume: 0.55 ft³
